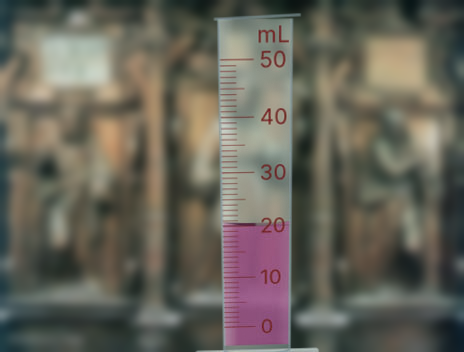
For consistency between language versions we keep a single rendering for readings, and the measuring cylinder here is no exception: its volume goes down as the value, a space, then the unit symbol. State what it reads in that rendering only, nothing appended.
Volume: 20 mL
